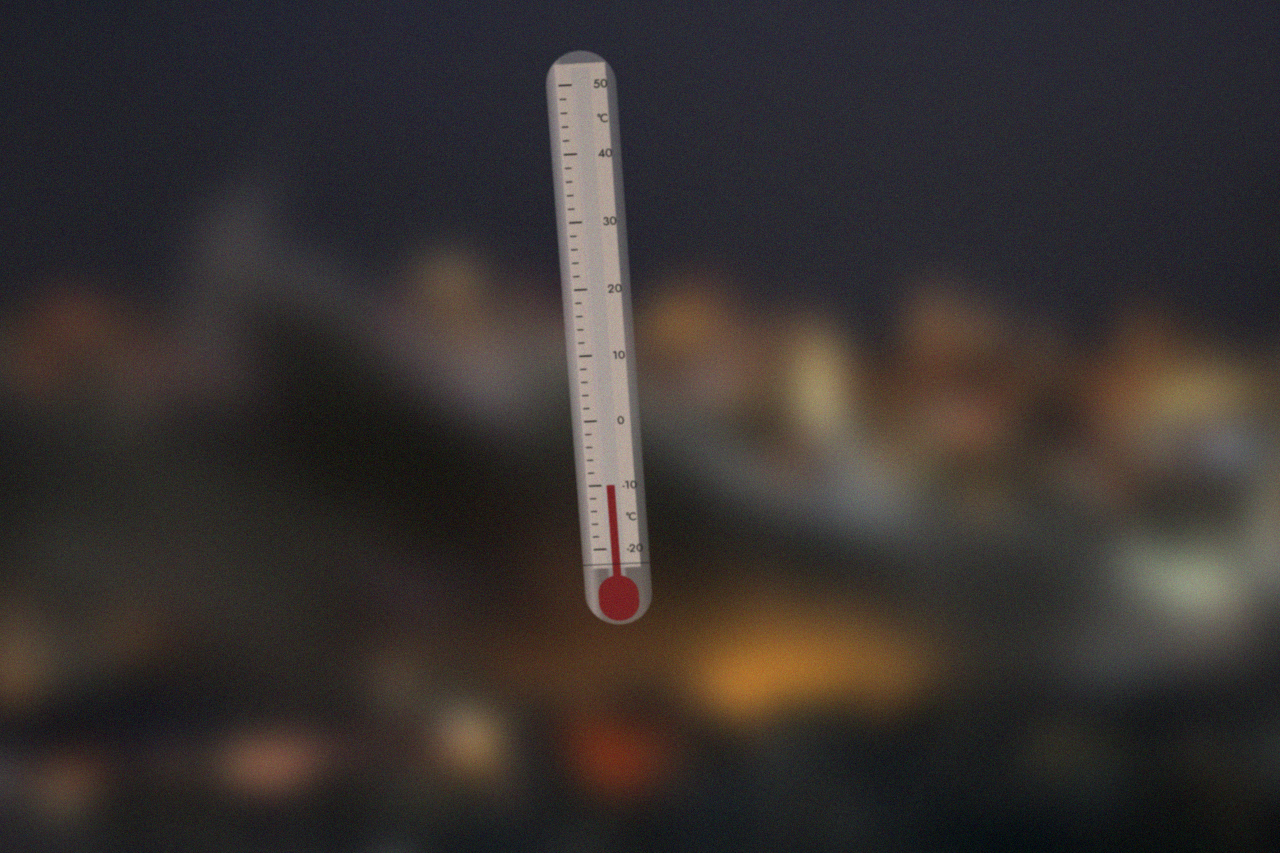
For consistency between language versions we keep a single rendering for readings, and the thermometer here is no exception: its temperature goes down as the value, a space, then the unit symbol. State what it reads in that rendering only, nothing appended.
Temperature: -10 °C
